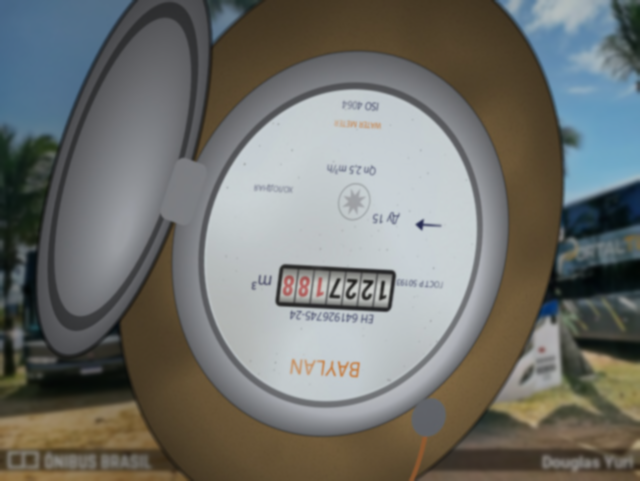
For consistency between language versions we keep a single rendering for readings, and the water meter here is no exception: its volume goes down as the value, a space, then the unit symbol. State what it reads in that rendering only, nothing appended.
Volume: 1227.188 m³
